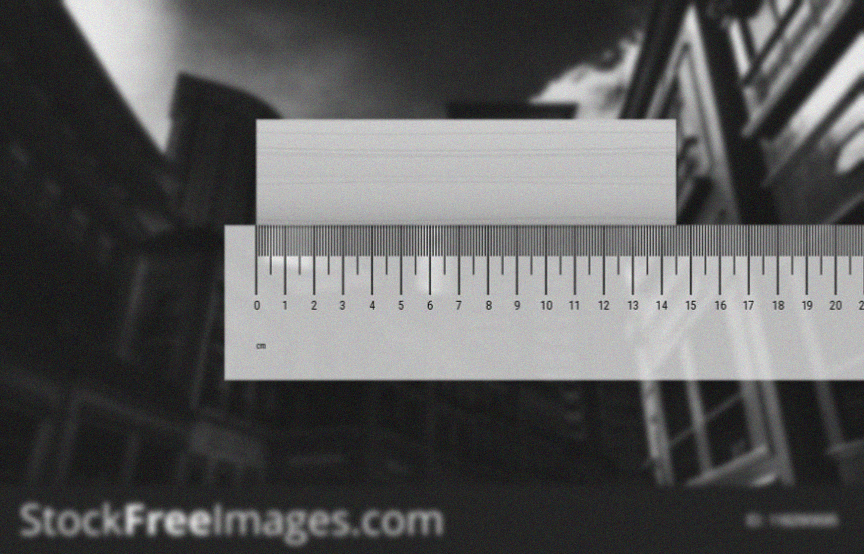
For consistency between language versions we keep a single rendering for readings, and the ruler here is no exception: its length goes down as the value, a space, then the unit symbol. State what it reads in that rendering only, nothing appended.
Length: 14.5 cm
